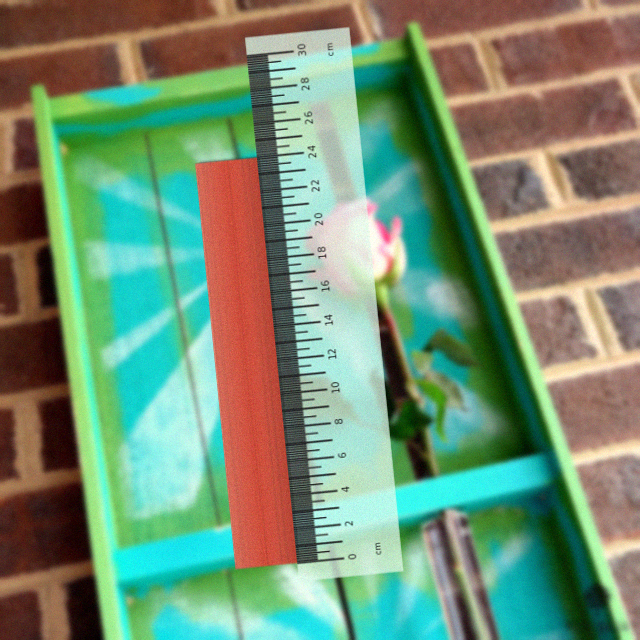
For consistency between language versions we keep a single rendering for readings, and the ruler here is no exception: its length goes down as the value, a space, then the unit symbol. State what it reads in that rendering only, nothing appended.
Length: 24 cm
